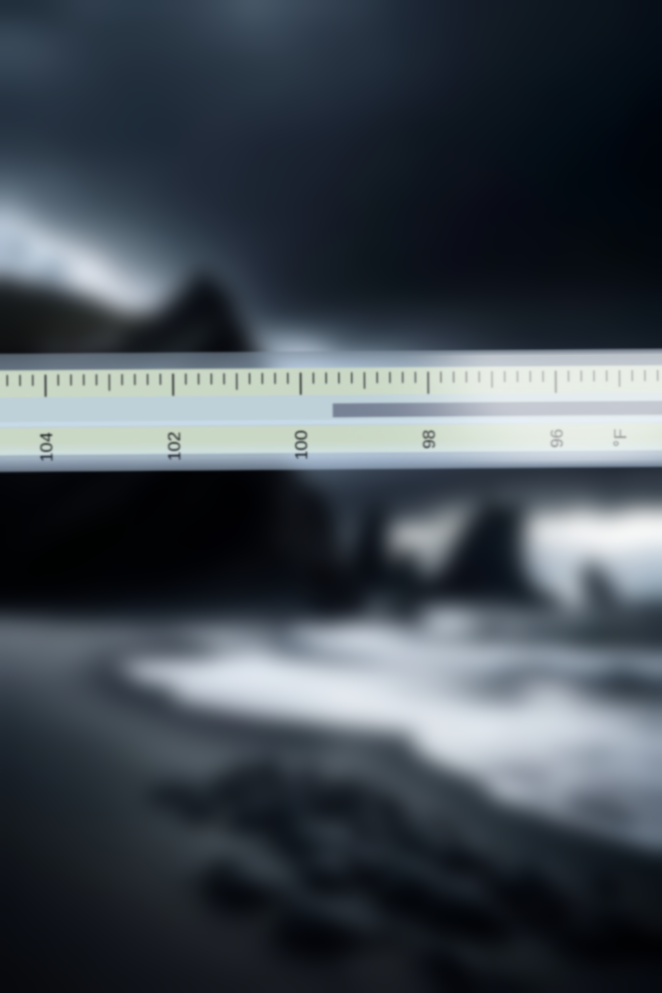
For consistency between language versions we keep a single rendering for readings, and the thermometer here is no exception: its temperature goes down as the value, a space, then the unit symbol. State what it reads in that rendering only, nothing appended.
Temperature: 99.5 °F
